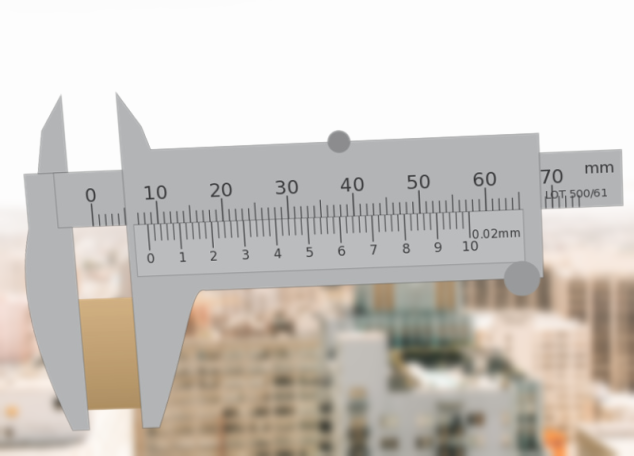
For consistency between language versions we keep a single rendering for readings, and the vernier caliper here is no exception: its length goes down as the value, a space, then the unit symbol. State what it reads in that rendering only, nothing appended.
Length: 8.4 mm
